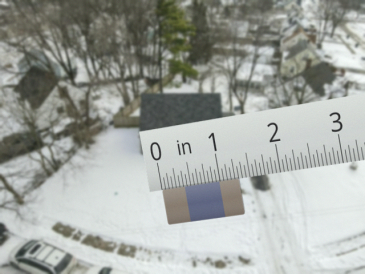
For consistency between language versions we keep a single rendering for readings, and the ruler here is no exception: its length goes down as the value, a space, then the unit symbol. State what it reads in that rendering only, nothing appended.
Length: 1.3125 in
